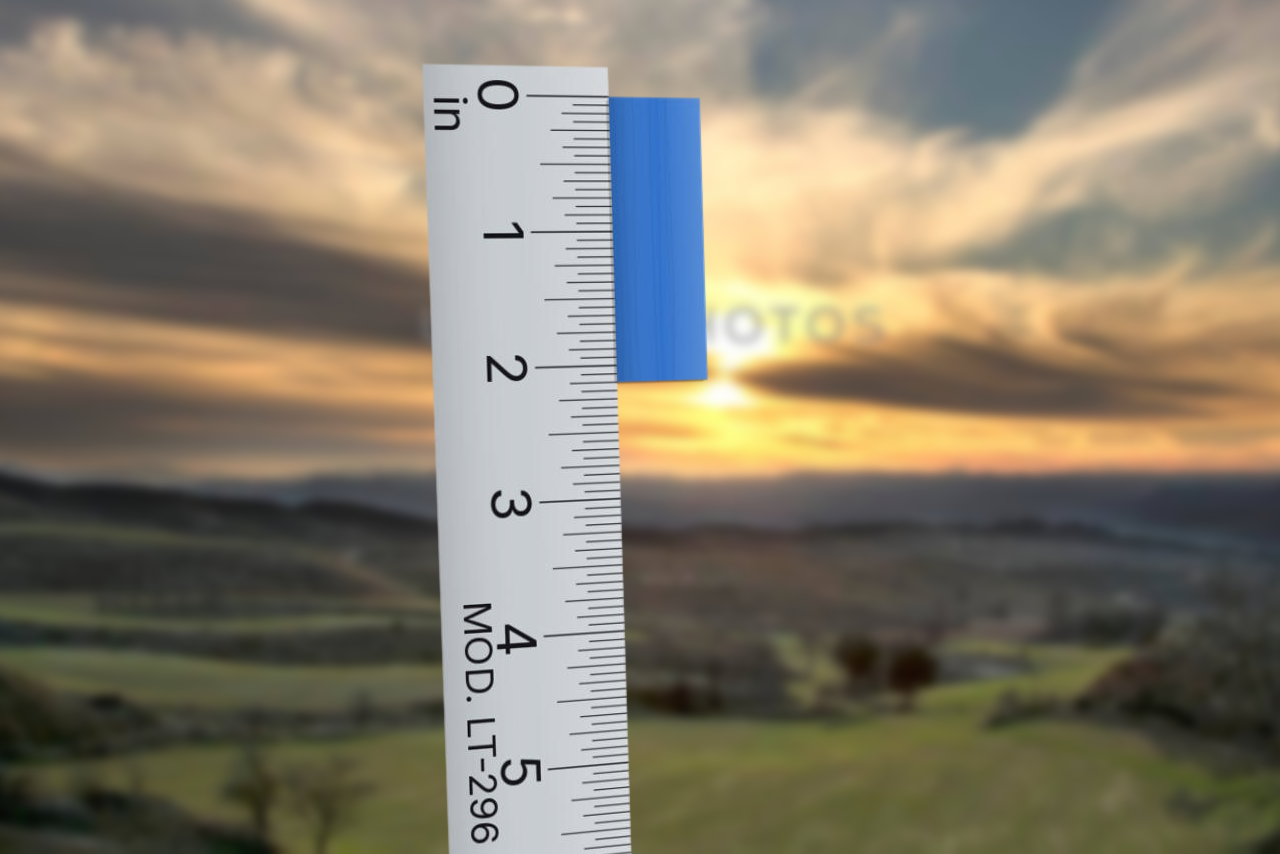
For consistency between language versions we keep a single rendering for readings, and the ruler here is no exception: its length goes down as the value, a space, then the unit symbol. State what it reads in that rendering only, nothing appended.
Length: 2.125 in
